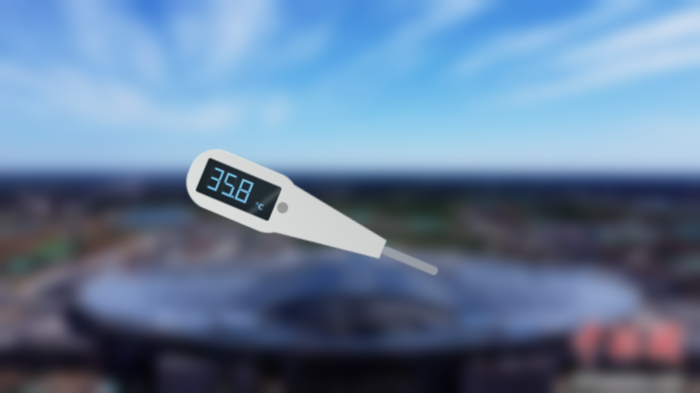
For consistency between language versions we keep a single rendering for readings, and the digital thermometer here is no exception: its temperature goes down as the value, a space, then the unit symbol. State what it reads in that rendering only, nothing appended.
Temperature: 35.8 °C
